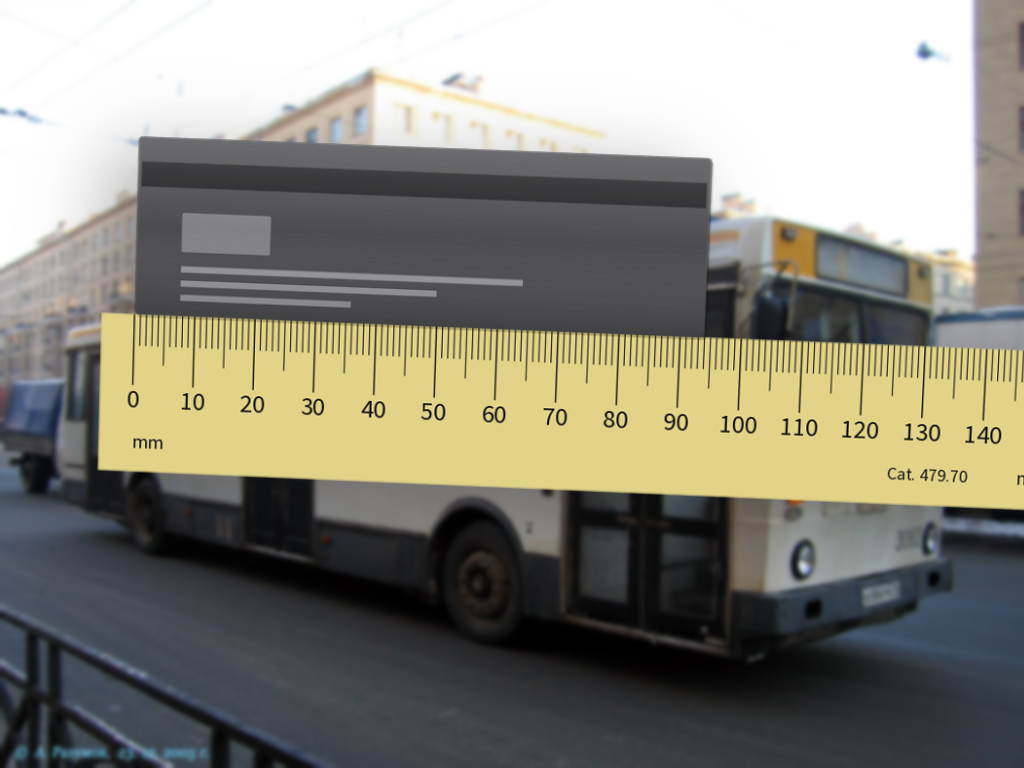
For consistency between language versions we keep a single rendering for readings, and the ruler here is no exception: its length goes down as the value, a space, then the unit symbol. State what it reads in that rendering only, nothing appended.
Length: 94 mm
